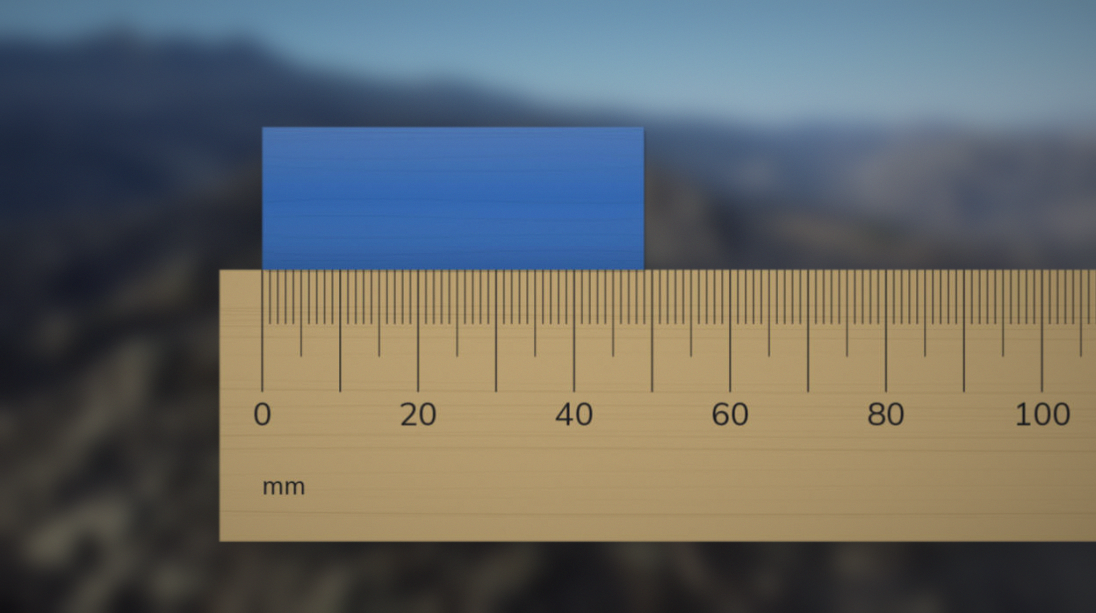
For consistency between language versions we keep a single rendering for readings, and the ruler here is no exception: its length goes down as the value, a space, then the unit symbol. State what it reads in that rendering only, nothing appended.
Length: 49 mm
